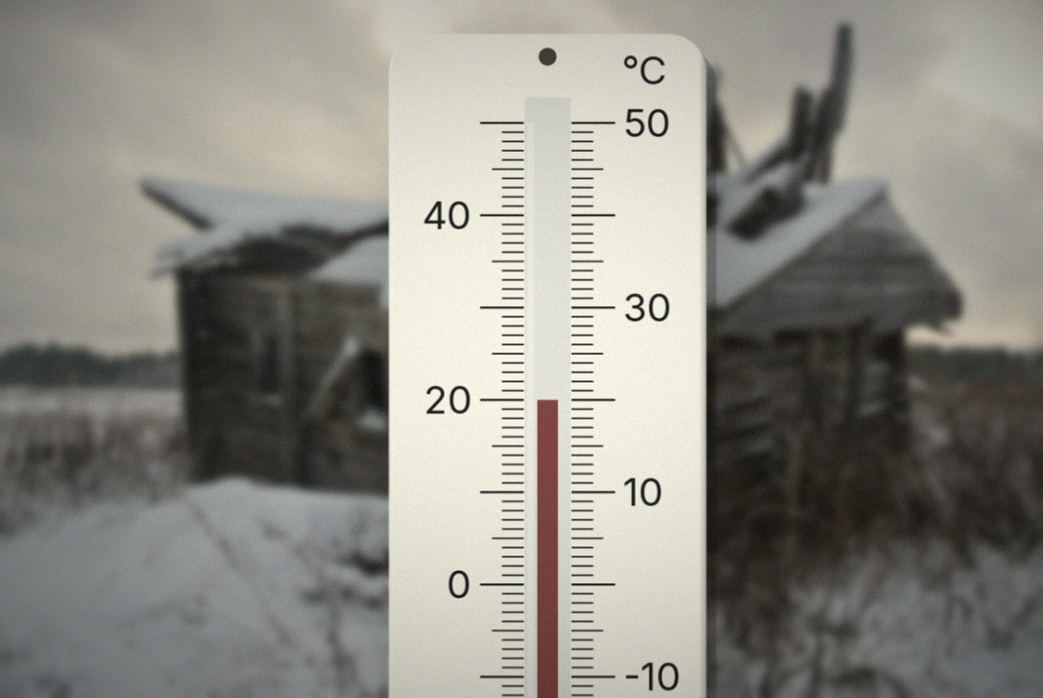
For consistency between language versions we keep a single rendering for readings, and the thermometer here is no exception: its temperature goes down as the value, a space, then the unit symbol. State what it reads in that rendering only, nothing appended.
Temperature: 20 °C
